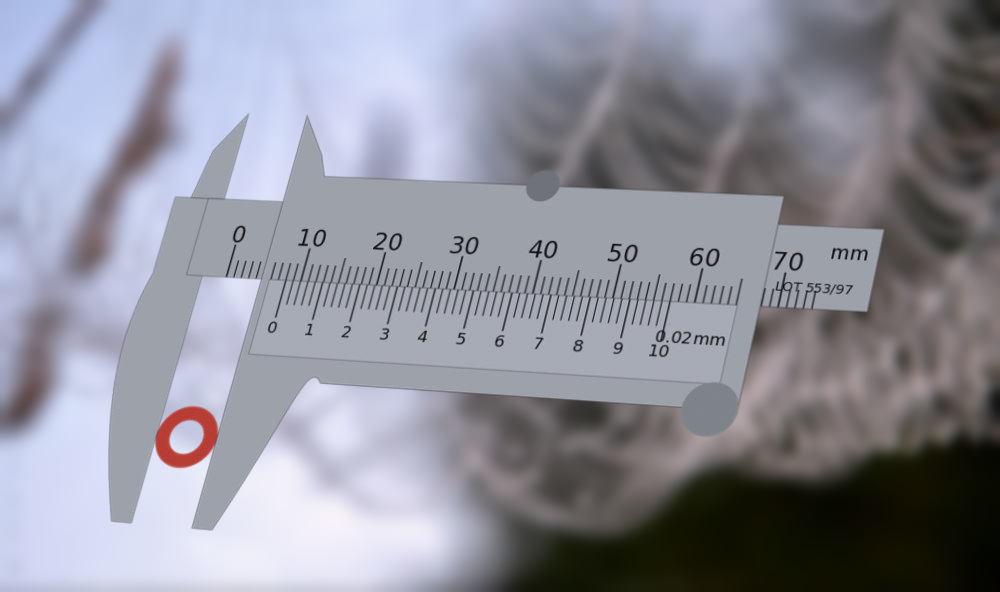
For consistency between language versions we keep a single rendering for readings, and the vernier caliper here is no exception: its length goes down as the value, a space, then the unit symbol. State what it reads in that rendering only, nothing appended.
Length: 8.0 mm
